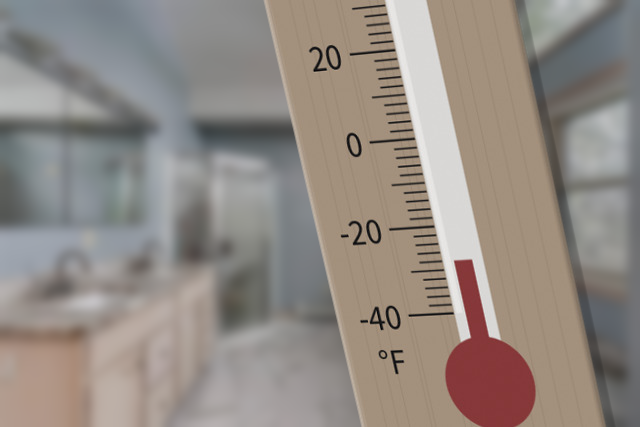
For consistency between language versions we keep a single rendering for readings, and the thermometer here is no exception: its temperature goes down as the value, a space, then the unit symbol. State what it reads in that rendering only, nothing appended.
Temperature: -28 °F
